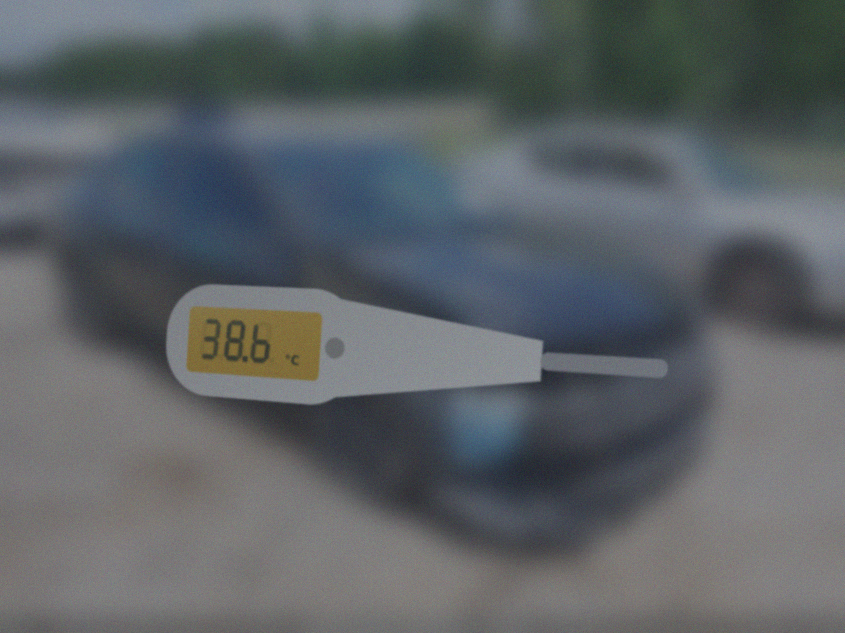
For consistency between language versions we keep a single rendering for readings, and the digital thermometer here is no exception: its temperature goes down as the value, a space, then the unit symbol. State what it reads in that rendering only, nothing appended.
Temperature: 38.6 °C
